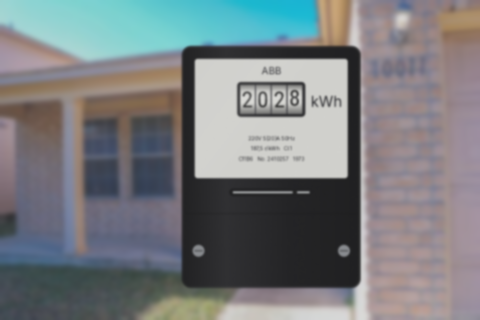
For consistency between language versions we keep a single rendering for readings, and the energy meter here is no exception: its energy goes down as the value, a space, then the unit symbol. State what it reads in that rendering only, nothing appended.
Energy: 2028 kWh
